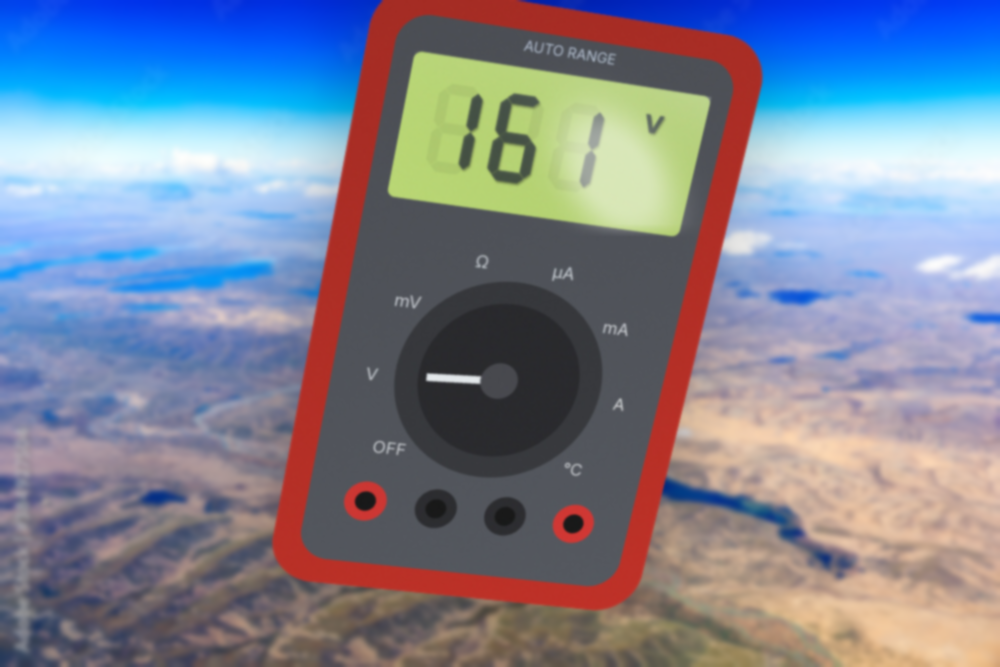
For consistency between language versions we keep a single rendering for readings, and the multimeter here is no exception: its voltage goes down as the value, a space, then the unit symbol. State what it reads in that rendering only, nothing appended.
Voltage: 161 V
